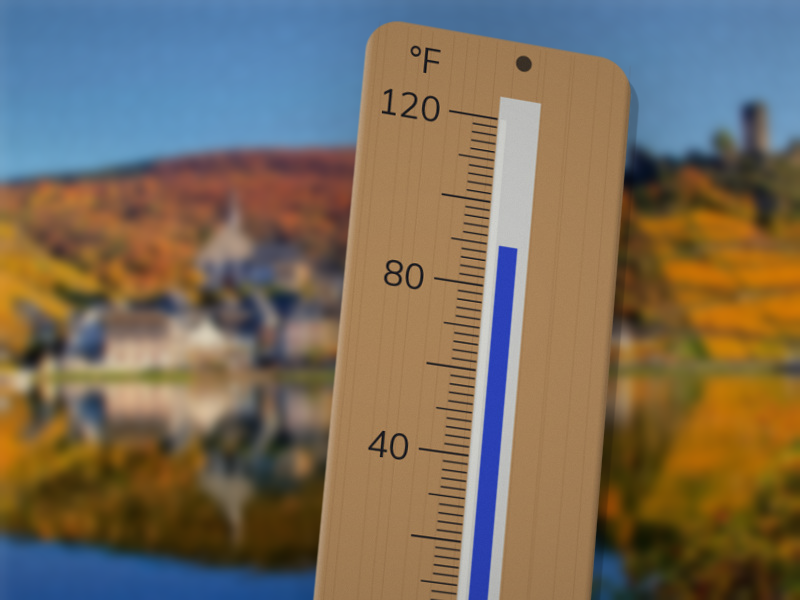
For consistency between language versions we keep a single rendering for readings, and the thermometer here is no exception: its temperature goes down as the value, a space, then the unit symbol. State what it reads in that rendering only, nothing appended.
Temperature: 90 °F
